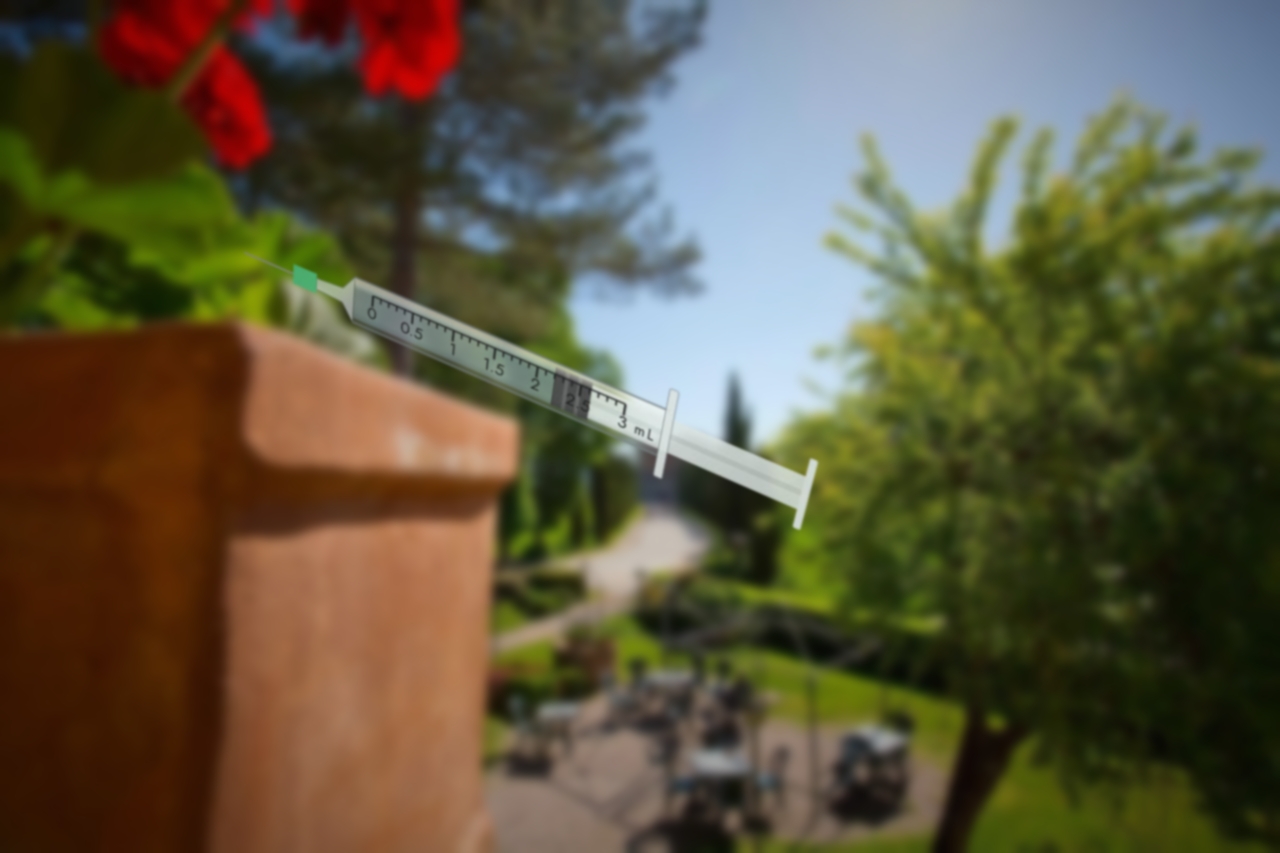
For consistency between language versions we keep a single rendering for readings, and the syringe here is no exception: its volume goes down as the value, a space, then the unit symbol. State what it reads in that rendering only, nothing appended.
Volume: 2.2 mL
